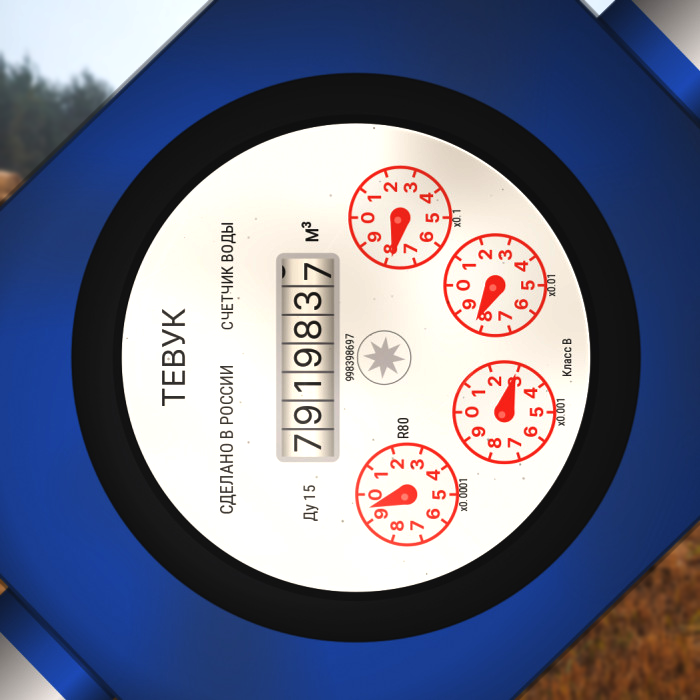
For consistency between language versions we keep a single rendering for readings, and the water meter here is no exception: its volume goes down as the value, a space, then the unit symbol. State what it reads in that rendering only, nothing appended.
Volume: 7919836.7829 m³
